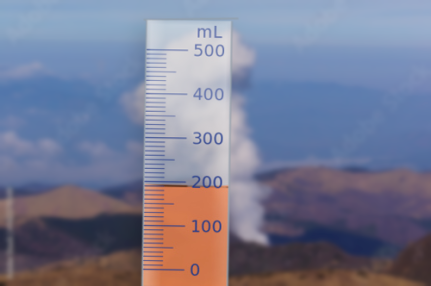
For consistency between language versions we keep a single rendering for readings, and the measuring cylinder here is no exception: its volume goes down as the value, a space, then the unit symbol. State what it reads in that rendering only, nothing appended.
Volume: 190 mL
